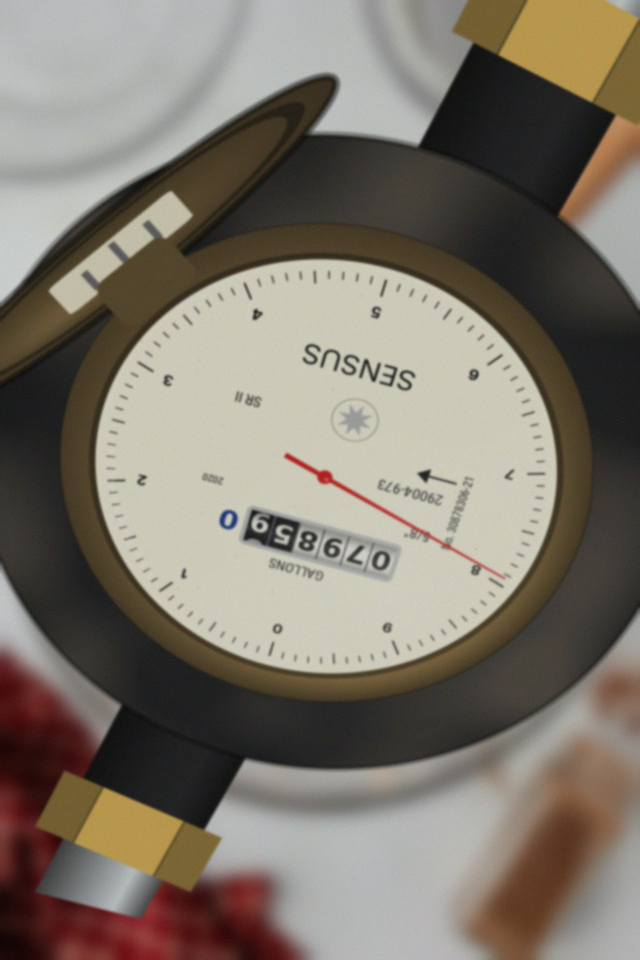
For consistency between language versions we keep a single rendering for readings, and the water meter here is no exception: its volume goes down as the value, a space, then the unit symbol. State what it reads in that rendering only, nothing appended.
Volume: 798587.9 gal
